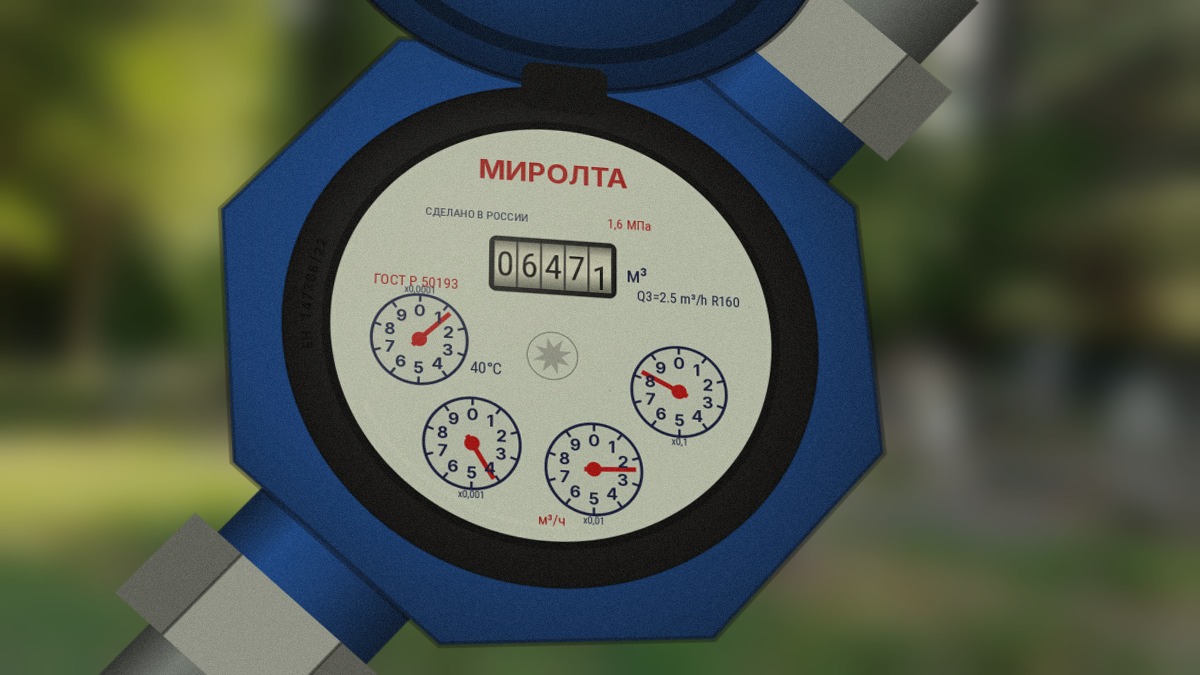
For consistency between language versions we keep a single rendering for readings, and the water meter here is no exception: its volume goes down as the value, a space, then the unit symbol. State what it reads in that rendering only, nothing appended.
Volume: 6470.8241 m³
